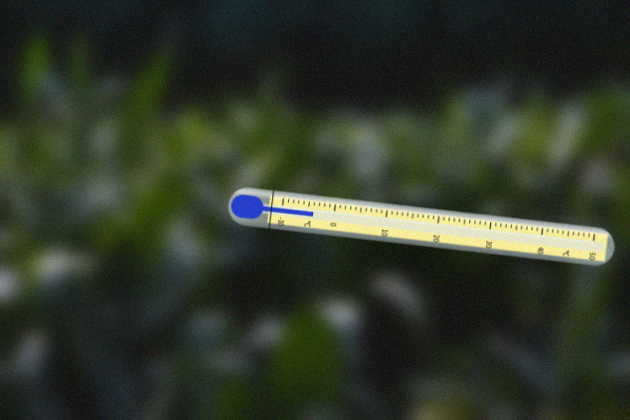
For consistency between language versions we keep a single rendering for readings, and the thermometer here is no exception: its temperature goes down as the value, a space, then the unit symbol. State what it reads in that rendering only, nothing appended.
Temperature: -4 °C
